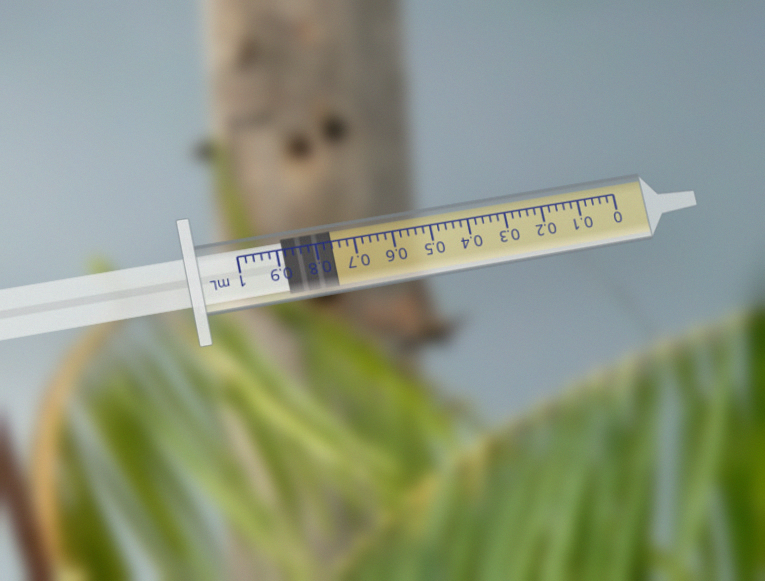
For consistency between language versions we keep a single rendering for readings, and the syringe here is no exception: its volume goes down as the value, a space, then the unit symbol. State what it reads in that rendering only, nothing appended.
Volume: 0.76 mL
